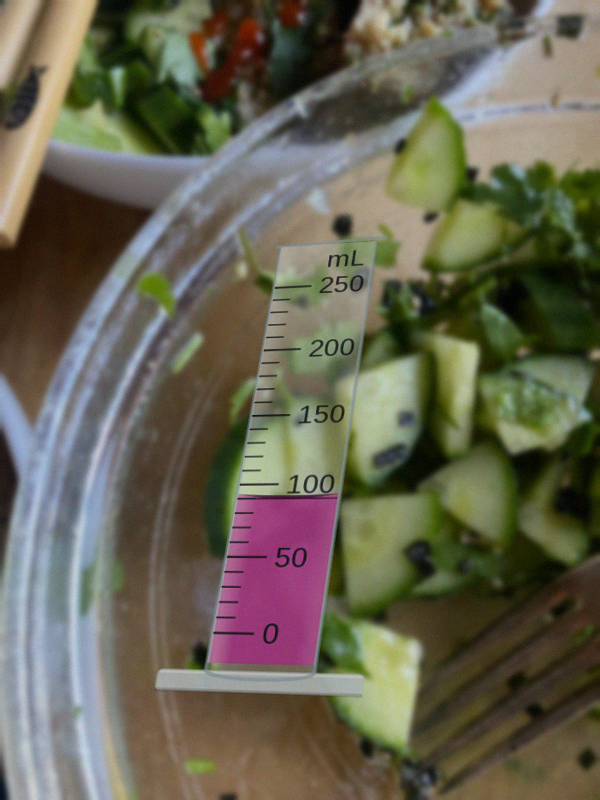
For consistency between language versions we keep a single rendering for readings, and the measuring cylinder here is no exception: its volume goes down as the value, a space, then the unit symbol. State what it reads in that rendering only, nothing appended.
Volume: 90 mL
